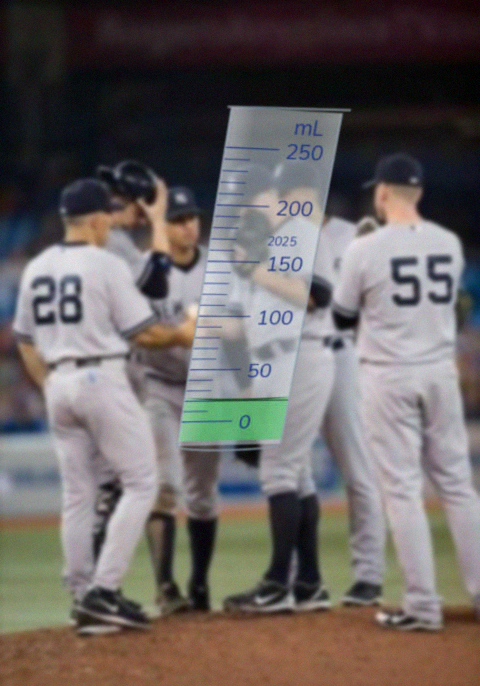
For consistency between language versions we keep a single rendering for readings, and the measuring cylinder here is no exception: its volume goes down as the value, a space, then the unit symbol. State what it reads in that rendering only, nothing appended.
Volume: 20 mL
